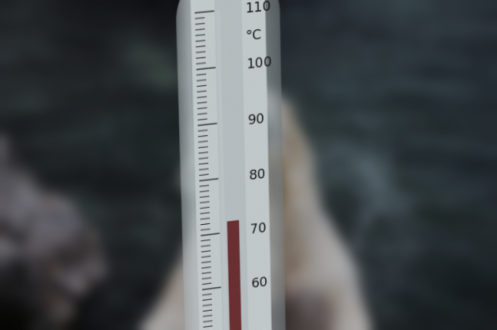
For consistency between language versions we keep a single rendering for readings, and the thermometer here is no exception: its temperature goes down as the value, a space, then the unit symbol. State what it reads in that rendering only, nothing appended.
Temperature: 72 °C
